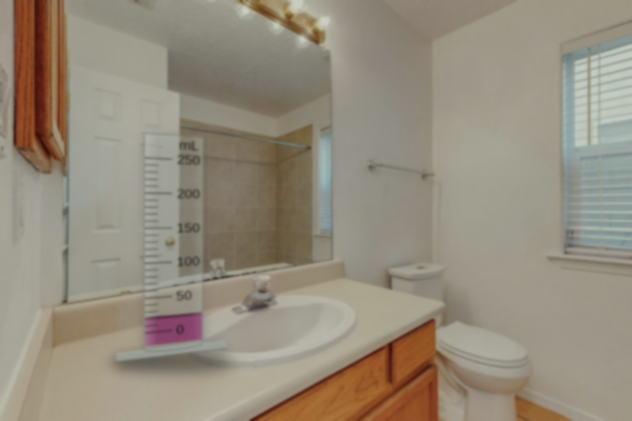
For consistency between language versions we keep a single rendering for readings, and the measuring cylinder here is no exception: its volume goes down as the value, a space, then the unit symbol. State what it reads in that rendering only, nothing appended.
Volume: 20 mL
